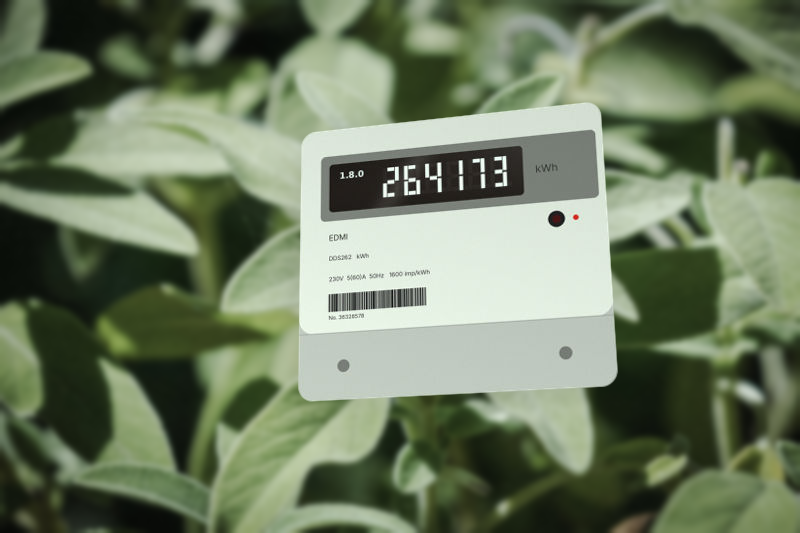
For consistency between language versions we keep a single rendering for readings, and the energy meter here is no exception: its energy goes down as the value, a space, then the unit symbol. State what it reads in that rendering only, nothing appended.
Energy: 264173 kWh
